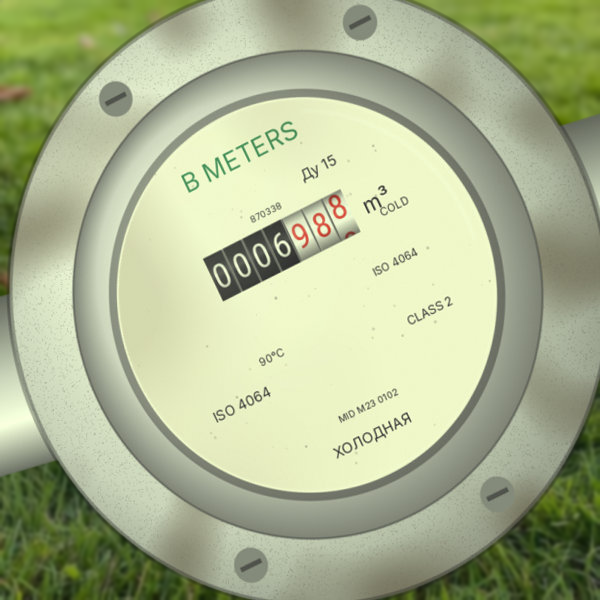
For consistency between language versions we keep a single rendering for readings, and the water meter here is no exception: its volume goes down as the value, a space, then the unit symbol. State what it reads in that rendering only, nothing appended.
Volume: 6.988 m³
